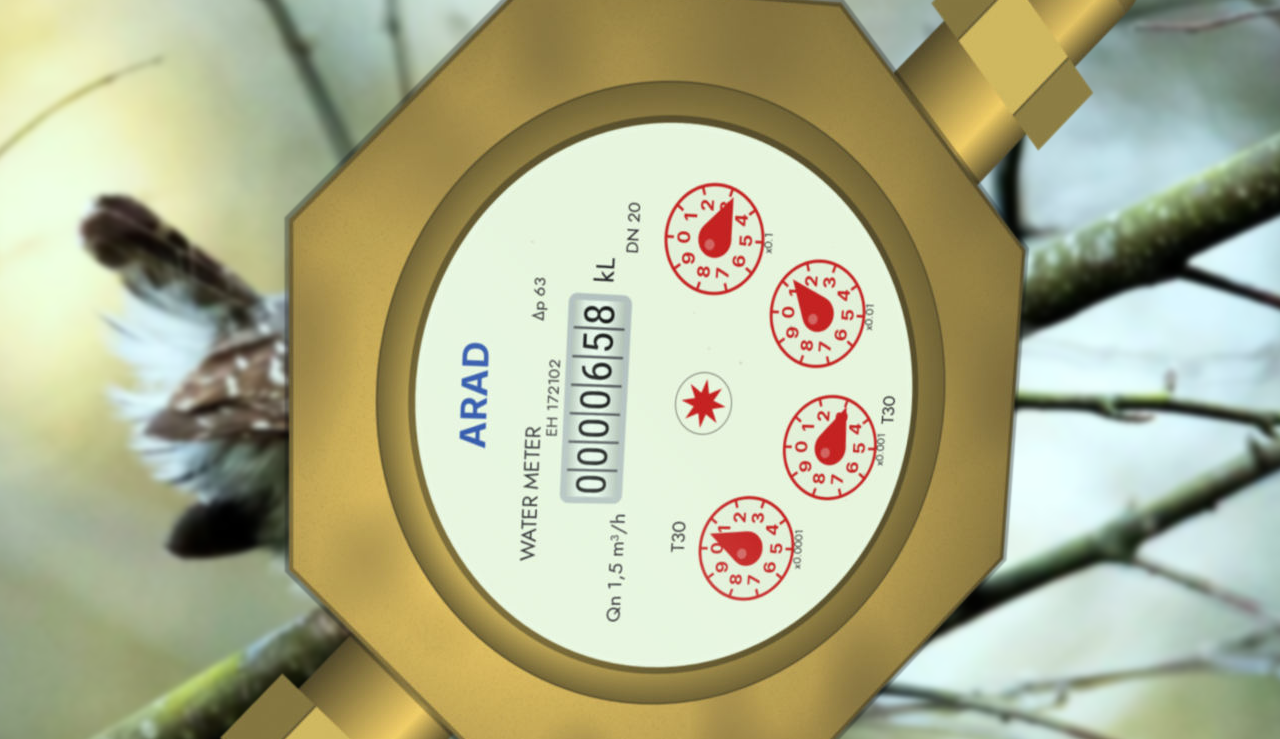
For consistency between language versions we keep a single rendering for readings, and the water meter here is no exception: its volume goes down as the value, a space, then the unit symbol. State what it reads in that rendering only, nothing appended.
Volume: 658.3130 kL
